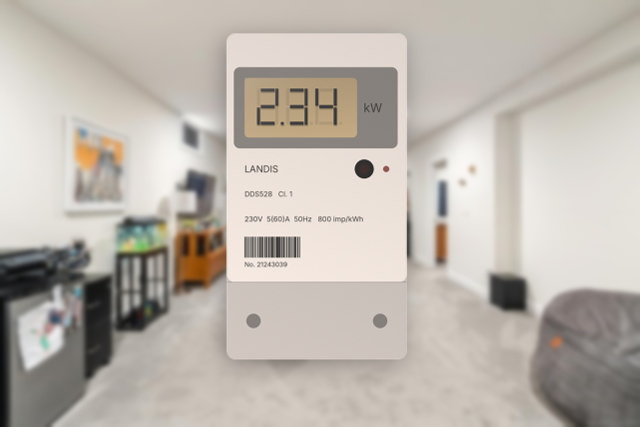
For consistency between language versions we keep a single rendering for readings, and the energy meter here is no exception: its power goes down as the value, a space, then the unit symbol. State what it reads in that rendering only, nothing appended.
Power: 2.34 kW
